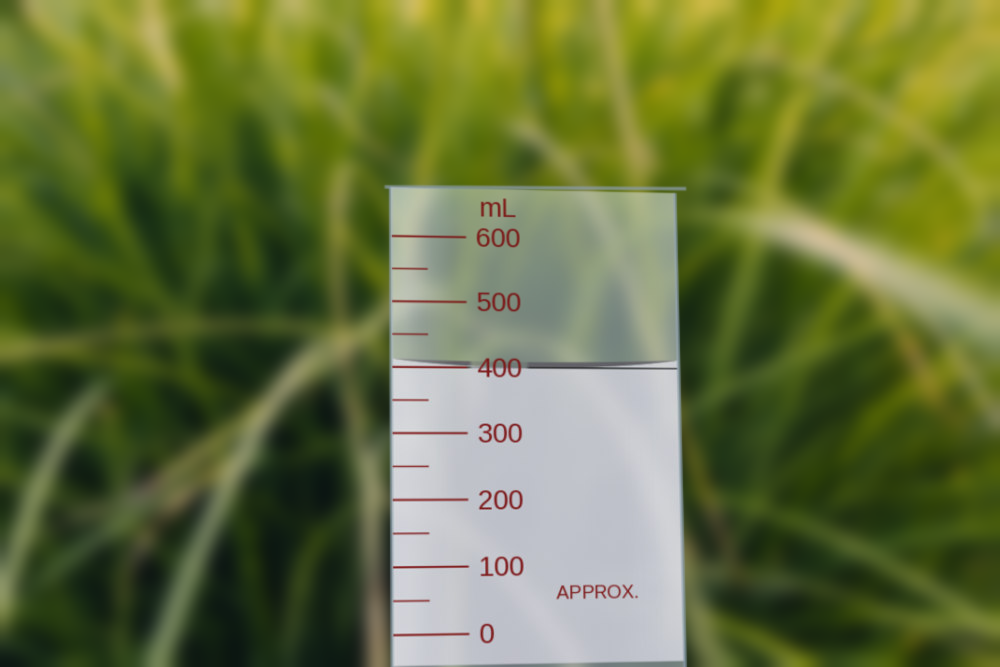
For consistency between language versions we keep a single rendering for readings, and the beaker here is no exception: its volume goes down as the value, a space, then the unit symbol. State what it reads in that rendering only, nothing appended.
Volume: 400 mL
